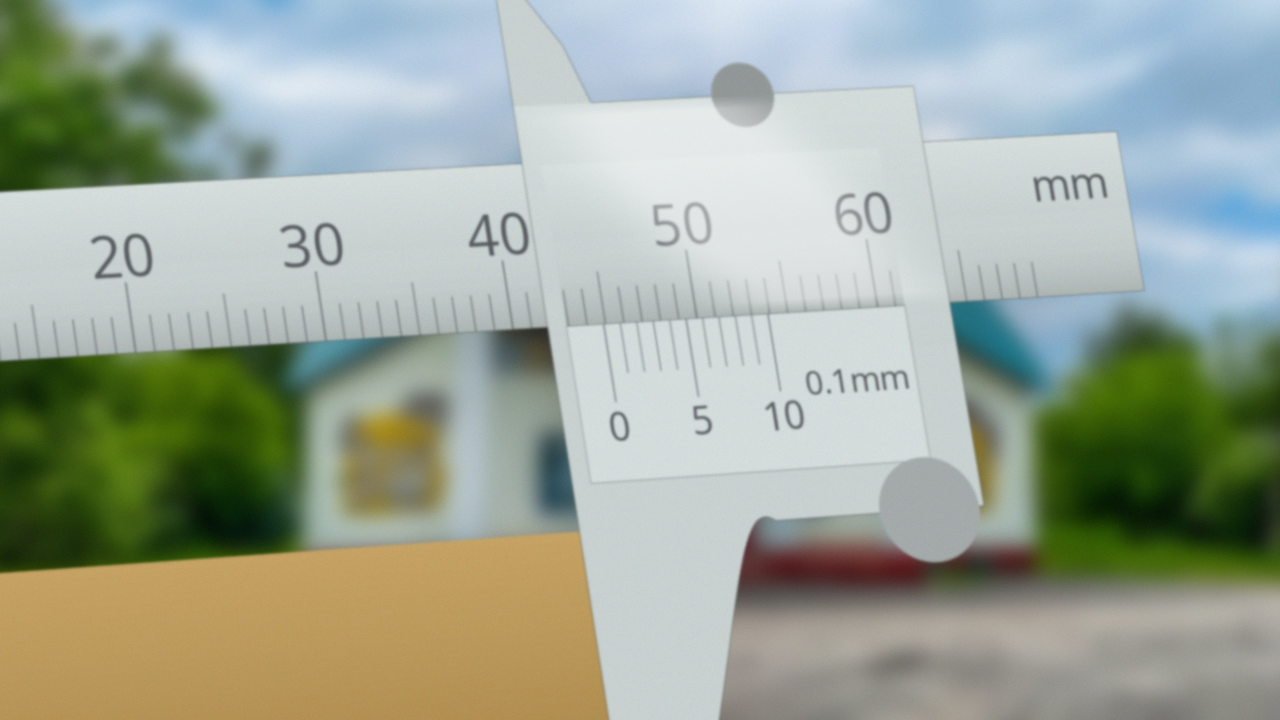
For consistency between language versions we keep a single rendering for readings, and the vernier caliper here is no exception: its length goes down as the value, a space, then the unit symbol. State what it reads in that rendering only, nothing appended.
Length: 44.9 mm
